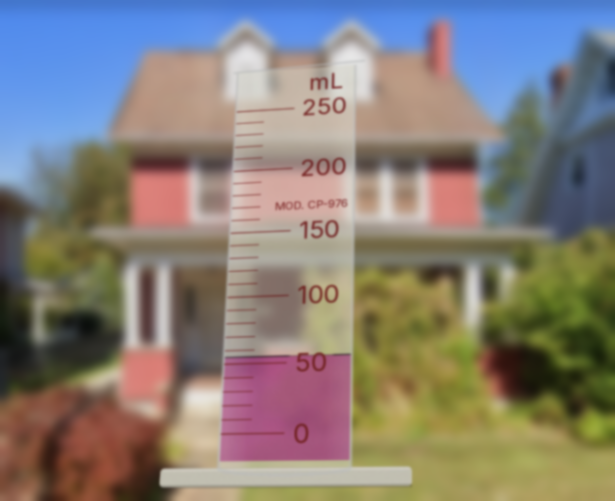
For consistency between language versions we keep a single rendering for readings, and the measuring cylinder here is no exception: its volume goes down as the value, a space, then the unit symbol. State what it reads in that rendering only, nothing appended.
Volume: 55 mL
